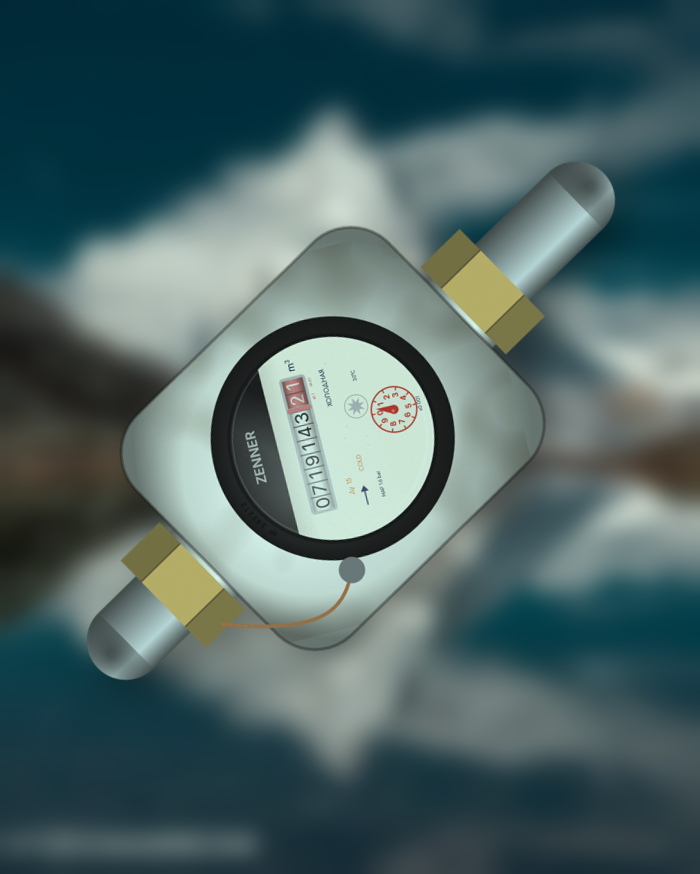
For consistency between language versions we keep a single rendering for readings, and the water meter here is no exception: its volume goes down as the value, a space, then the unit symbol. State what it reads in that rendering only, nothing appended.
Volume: 719143.210 m³
